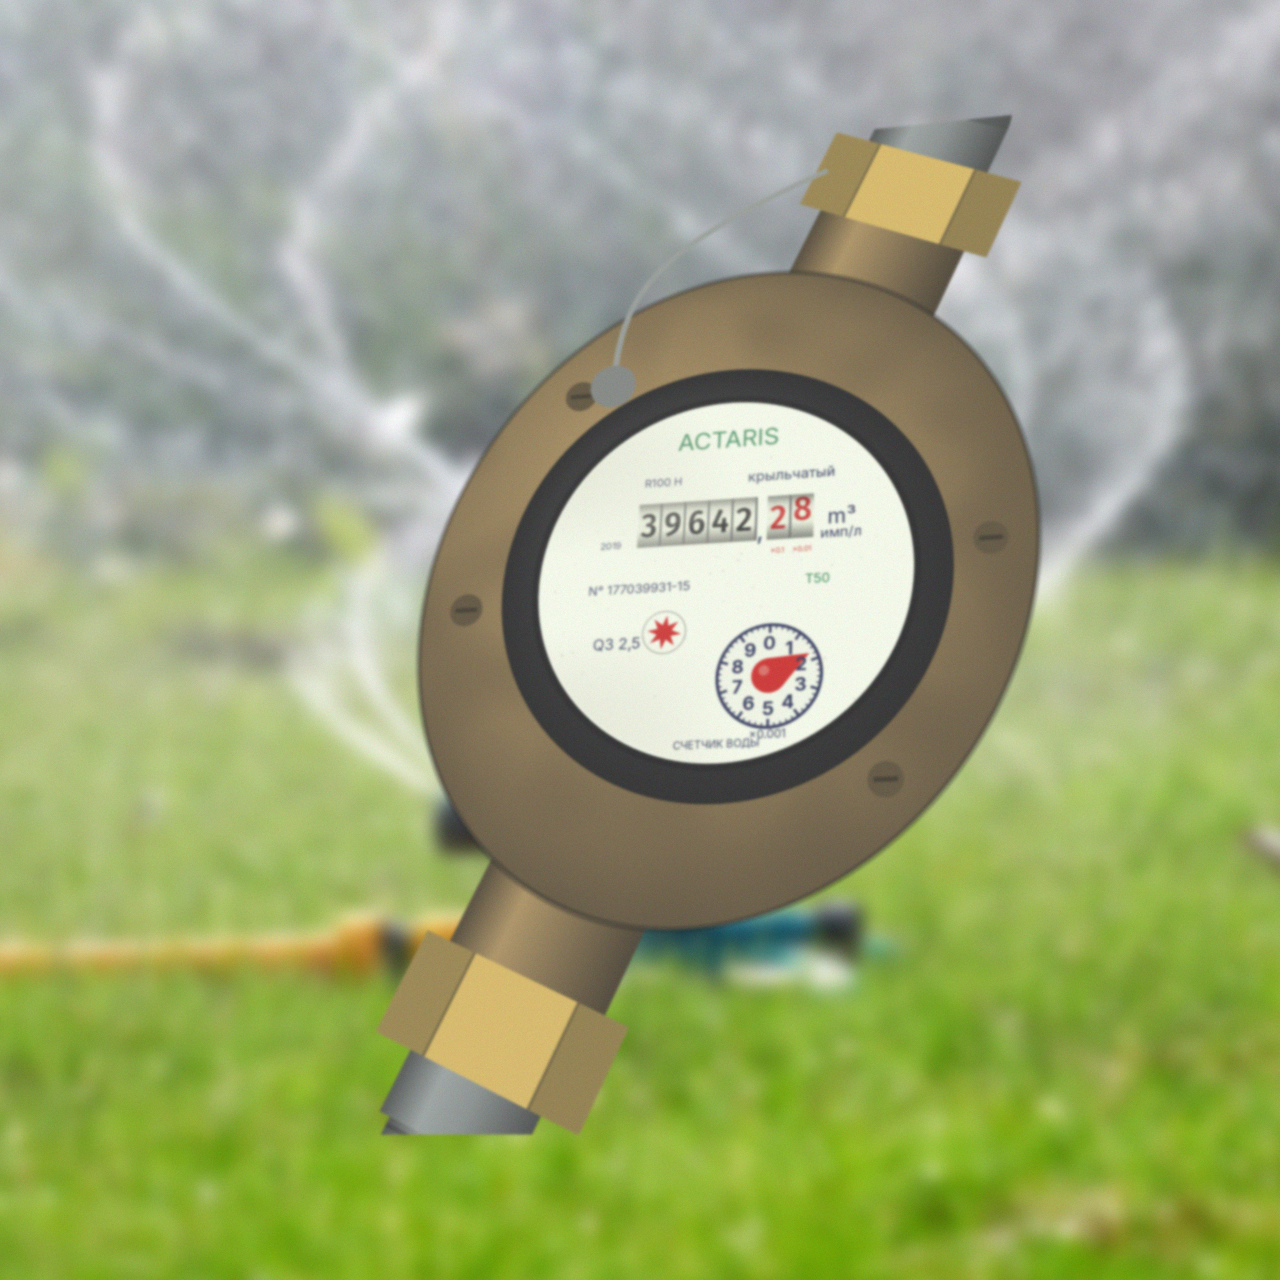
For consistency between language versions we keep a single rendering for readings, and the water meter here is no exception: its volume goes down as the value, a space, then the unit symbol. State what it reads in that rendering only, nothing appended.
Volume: 39642.281 m³
